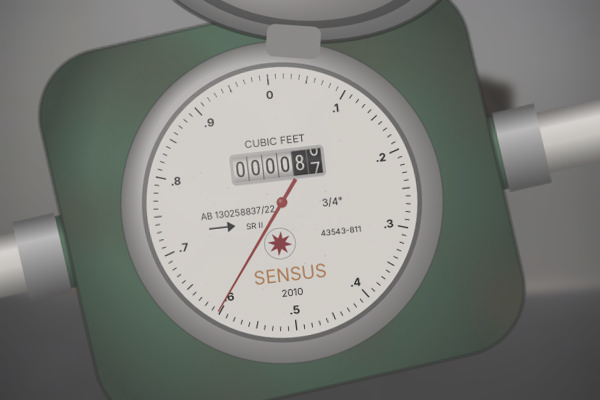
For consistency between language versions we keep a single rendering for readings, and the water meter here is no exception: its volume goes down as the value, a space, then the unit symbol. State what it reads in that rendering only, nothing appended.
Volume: 86.60 ft³
